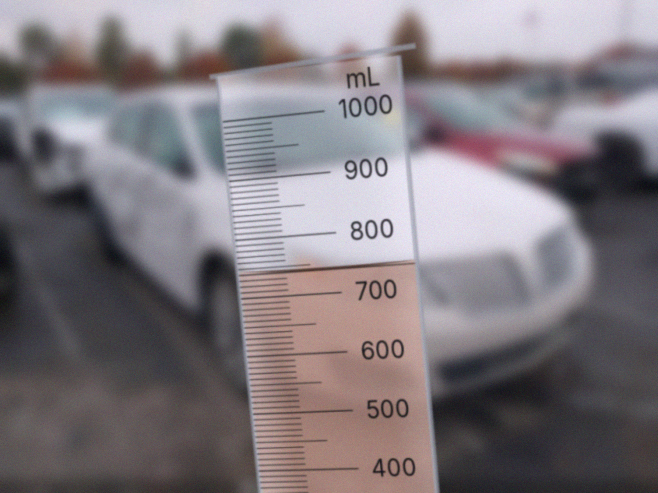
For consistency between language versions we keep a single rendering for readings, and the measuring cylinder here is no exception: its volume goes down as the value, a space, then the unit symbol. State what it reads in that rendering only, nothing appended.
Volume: 740 mL
